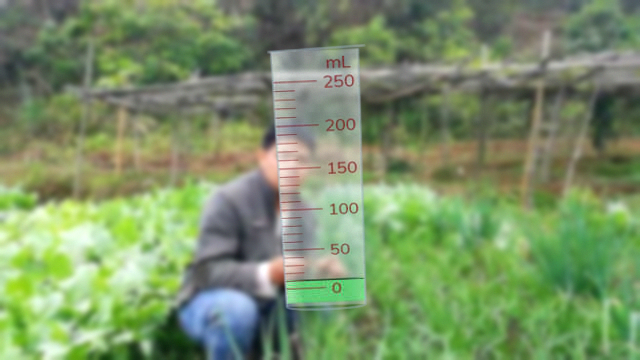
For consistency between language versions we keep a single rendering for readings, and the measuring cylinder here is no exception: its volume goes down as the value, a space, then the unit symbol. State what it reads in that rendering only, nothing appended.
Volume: 10 mL
